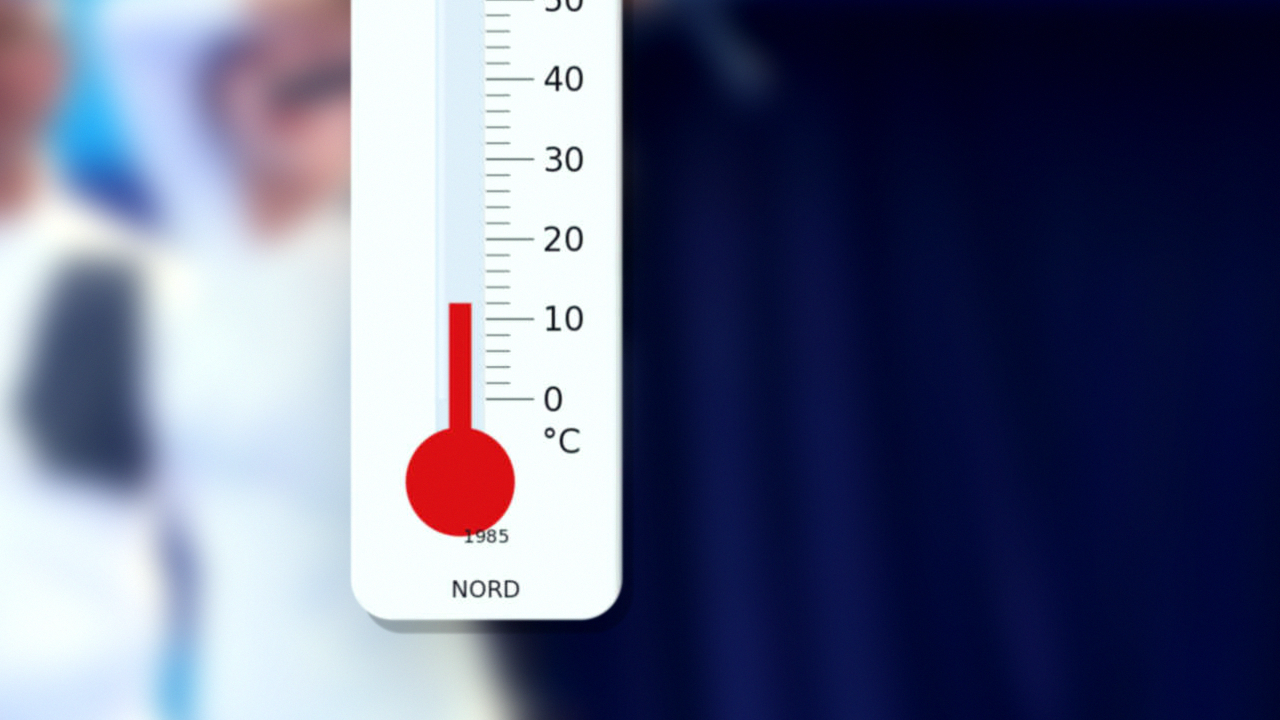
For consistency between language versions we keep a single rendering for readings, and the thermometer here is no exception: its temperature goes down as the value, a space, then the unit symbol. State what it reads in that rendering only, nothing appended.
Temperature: 12 °C
